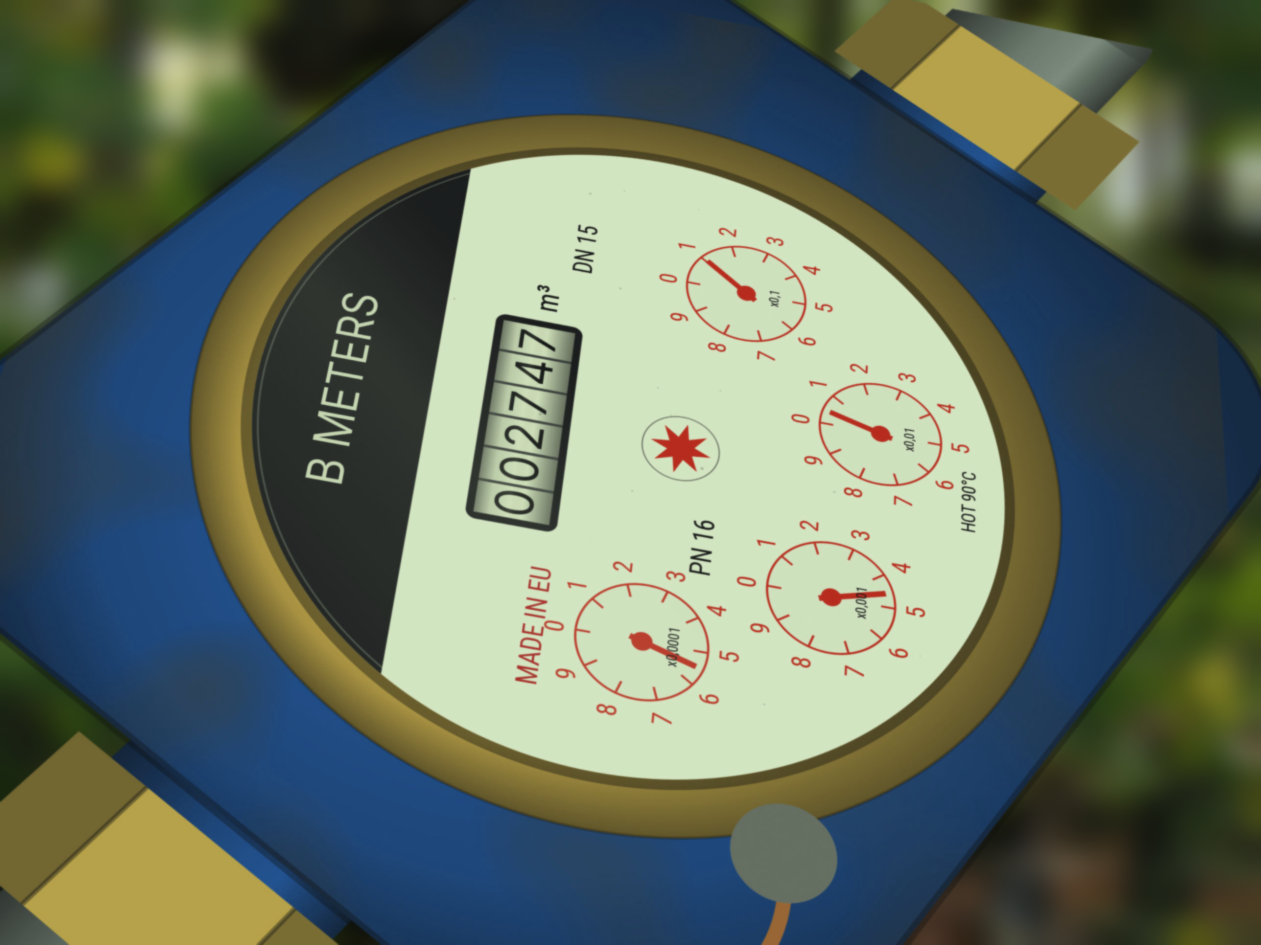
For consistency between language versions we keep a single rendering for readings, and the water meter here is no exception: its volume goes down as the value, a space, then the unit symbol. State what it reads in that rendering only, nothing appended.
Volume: 2747.1045 m³
